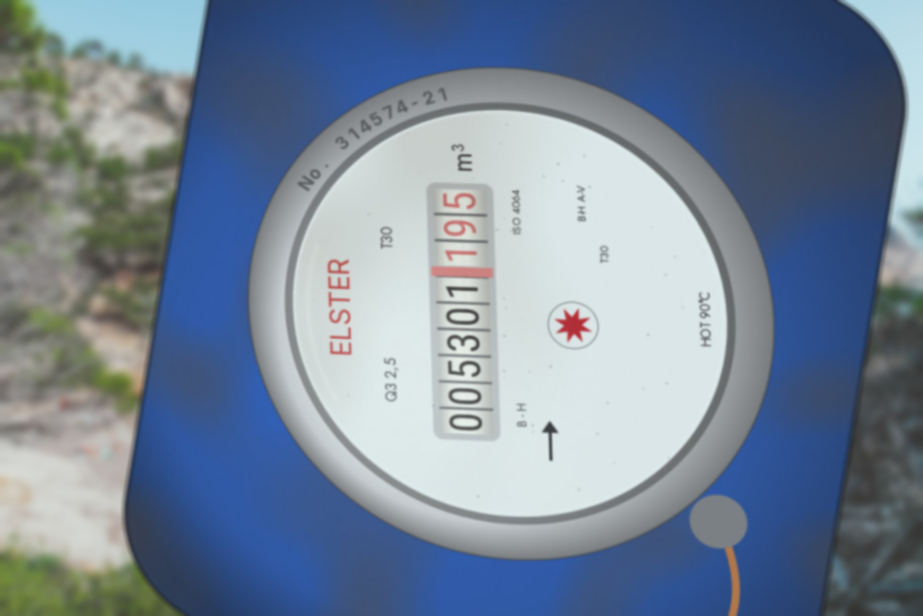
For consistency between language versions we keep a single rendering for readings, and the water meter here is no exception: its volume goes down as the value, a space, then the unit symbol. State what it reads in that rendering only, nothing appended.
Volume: 5301.195 m³
